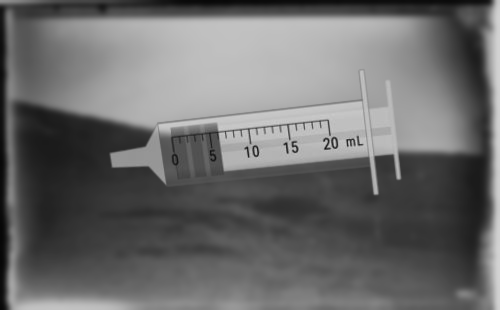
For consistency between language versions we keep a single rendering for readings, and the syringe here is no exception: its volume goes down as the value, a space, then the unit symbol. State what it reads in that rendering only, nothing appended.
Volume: 0 mL
